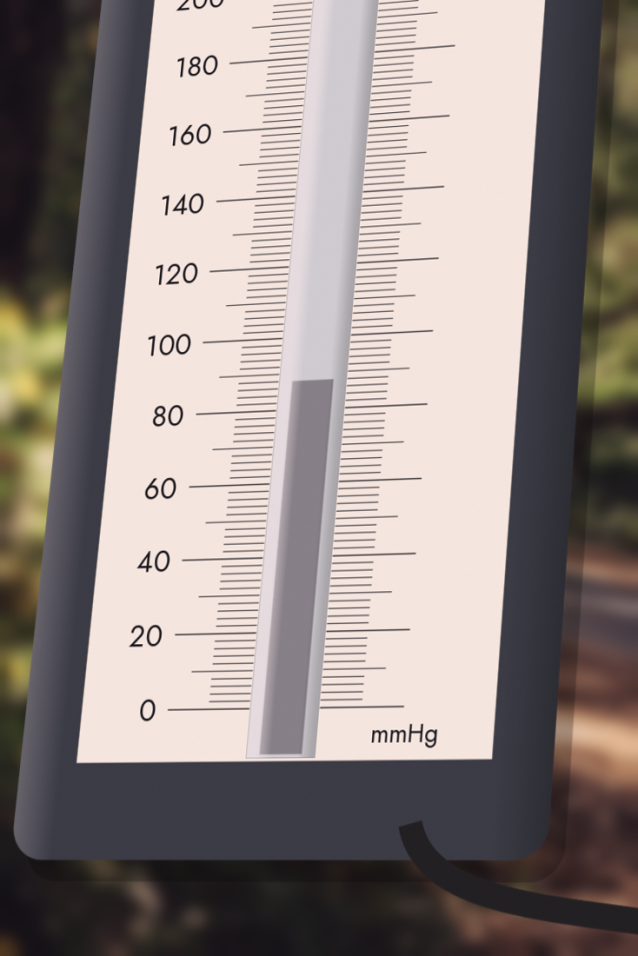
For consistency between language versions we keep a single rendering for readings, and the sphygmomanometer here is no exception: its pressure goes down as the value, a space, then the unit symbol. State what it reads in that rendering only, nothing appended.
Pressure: 88 mmHg
